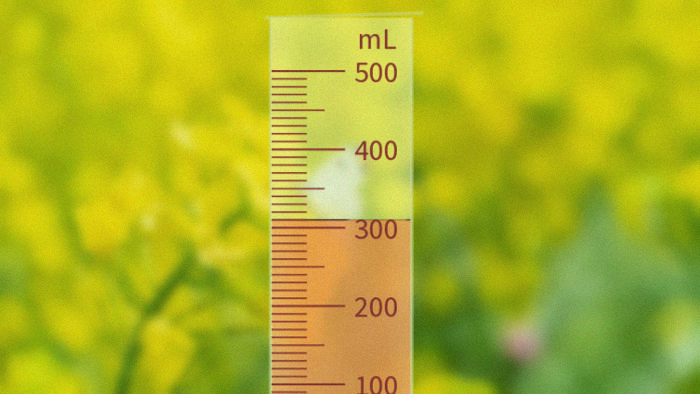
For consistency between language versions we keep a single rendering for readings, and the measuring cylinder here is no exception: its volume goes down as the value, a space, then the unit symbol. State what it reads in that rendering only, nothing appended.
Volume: 310 mL
